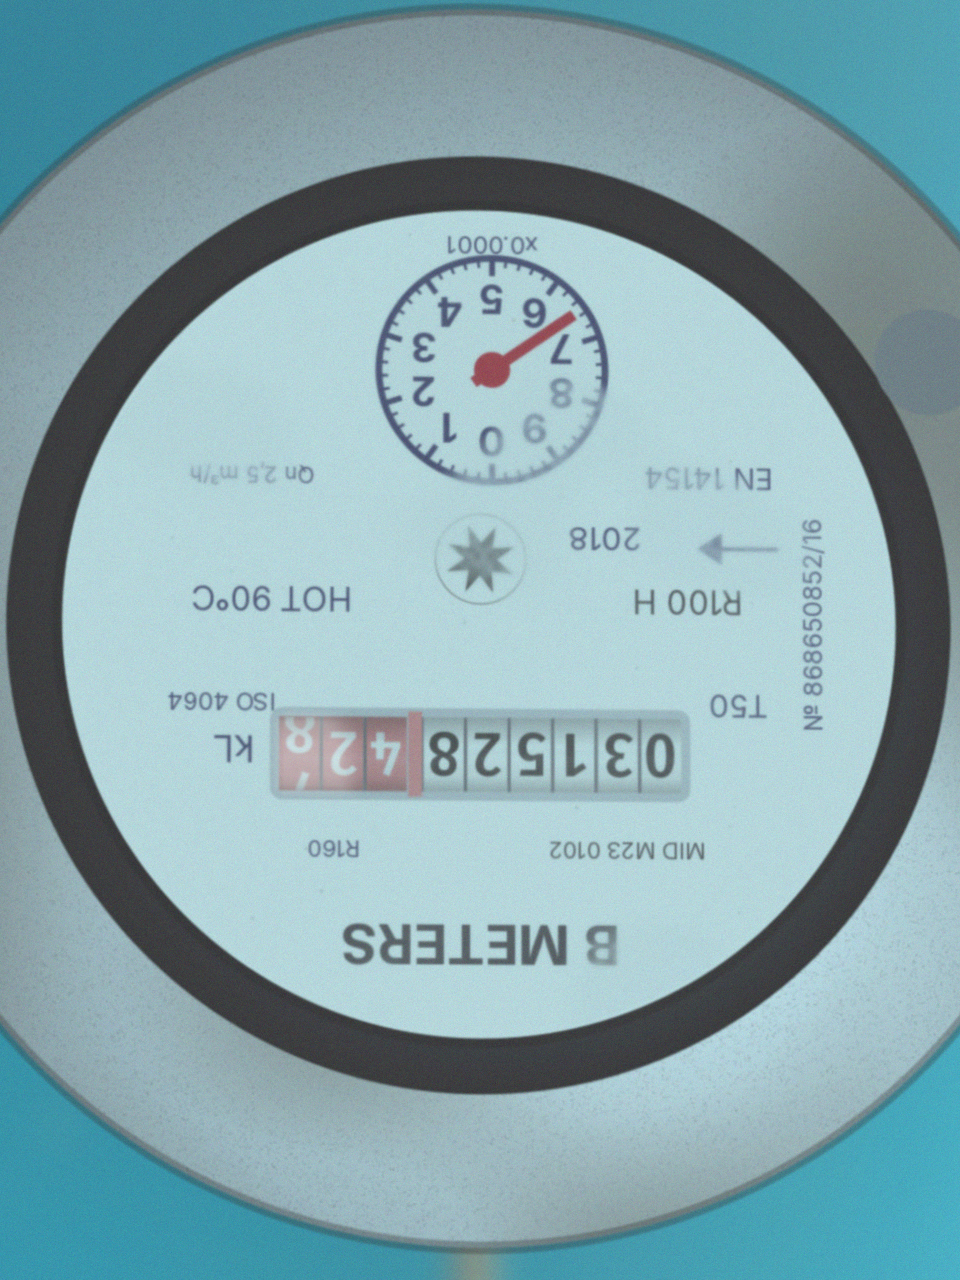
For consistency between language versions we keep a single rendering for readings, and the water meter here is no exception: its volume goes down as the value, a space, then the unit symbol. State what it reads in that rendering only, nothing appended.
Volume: 31528.4276 kL
